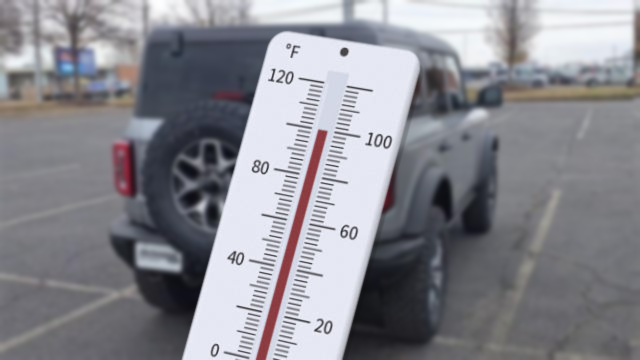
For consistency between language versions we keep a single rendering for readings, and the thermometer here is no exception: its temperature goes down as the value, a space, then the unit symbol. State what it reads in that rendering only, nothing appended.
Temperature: 100 °F
